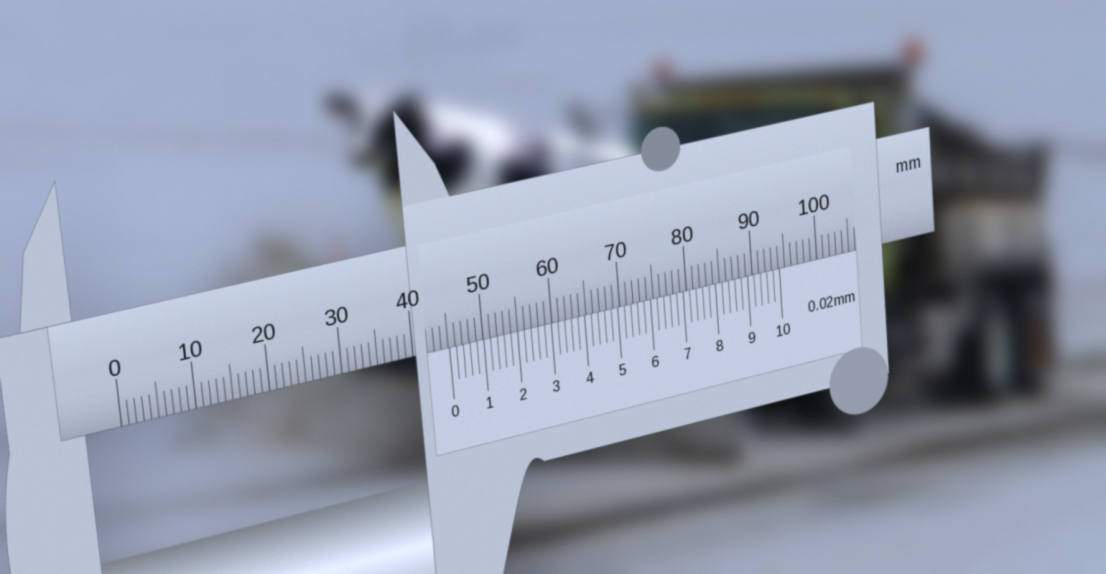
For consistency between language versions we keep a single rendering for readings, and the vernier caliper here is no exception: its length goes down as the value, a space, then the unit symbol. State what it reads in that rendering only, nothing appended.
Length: 45.2 mm
